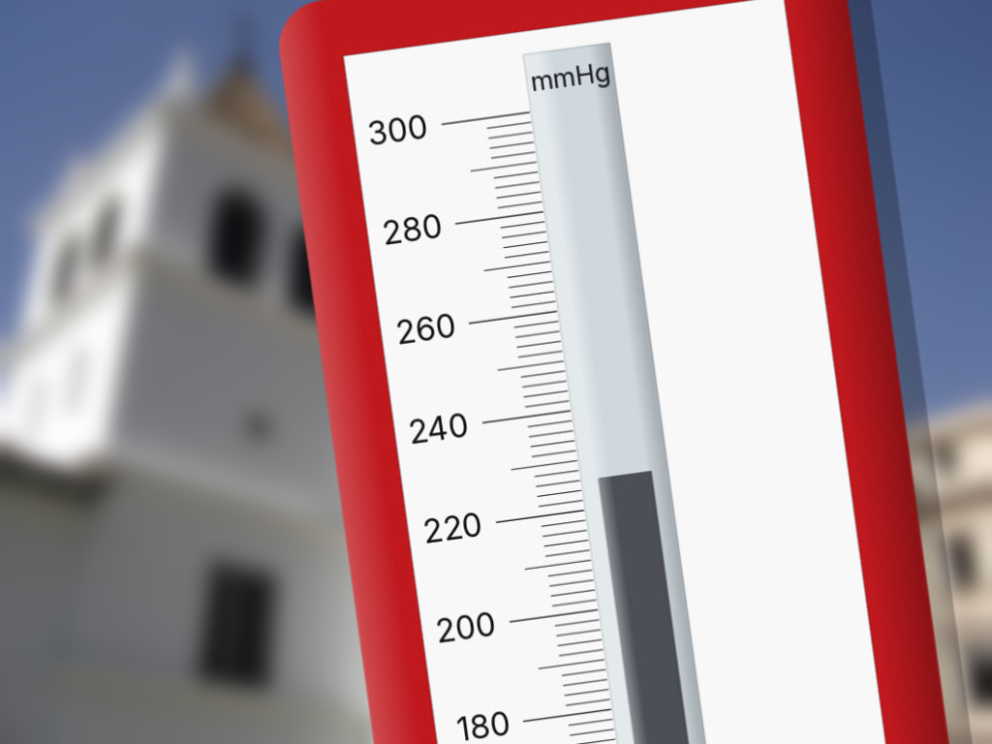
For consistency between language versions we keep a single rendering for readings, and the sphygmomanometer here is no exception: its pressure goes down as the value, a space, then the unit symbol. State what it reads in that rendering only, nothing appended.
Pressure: 226 mmHg
